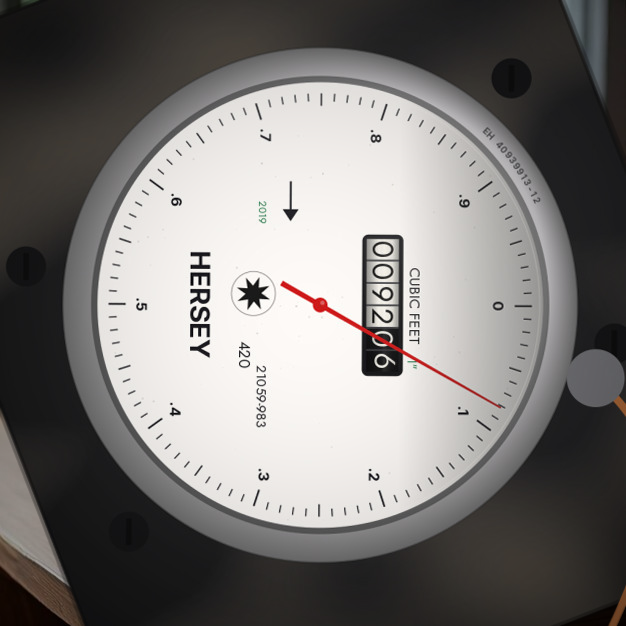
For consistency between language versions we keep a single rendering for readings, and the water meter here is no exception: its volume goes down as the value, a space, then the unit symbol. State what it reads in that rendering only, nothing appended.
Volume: 9206.08 ft³
